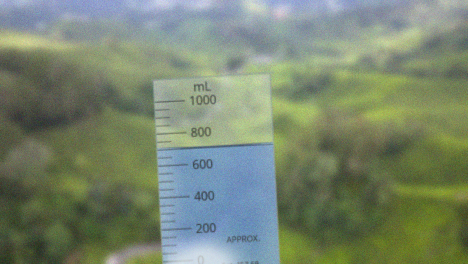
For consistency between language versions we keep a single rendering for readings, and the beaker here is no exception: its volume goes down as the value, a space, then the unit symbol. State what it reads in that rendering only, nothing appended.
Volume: 700 mL
